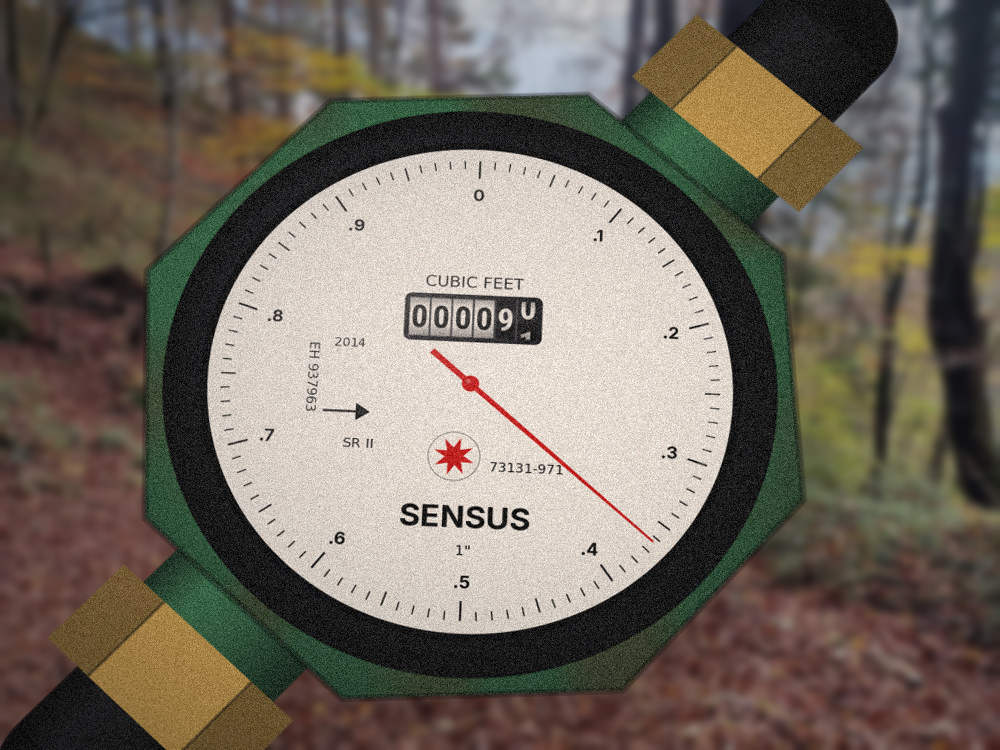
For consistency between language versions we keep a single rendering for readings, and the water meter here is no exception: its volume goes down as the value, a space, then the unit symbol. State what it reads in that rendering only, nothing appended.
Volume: 90.36 ft³
